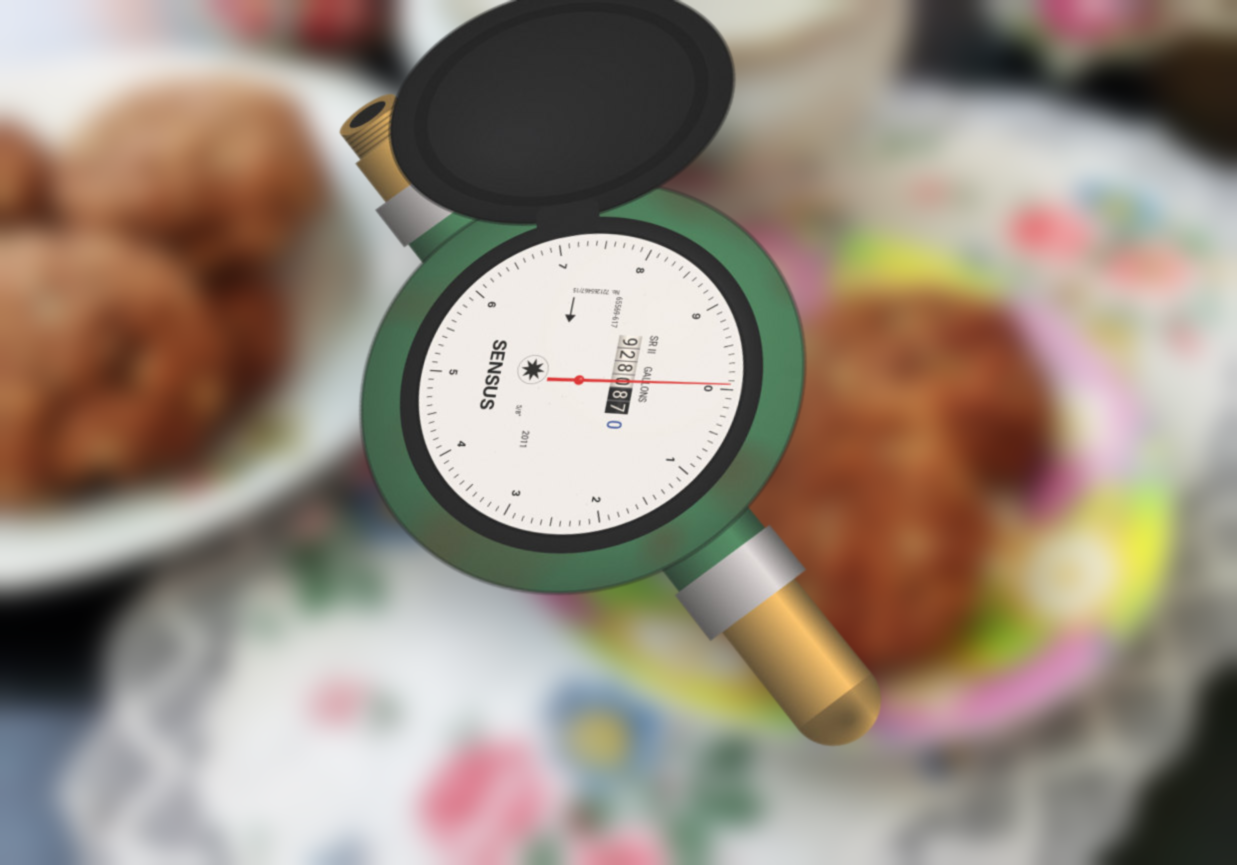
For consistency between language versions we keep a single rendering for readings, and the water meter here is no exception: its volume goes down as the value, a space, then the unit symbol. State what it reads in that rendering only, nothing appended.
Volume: 9280869.9 gal
